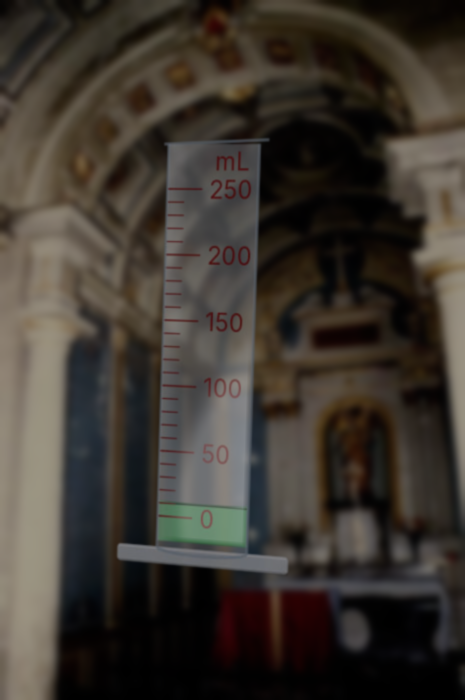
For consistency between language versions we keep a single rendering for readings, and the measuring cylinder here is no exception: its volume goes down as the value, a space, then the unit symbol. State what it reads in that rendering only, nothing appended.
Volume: 10 mL
